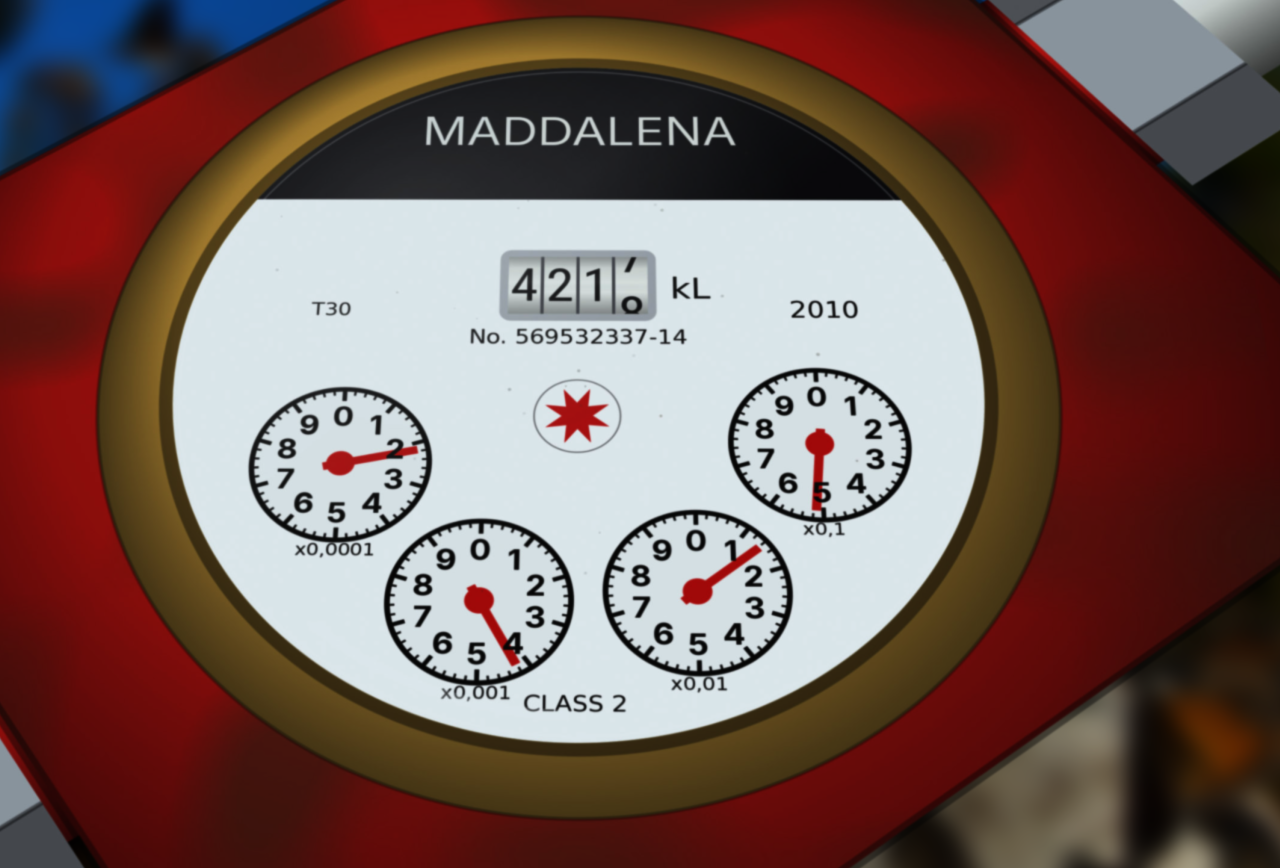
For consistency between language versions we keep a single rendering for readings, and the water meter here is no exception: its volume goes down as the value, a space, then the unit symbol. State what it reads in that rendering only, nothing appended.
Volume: 4217.5142 kL
